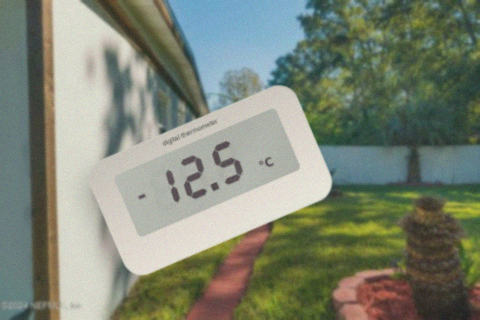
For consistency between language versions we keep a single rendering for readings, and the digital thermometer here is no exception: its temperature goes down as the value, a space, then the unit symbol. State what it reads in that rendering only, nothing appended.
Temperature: -12.5 °C
